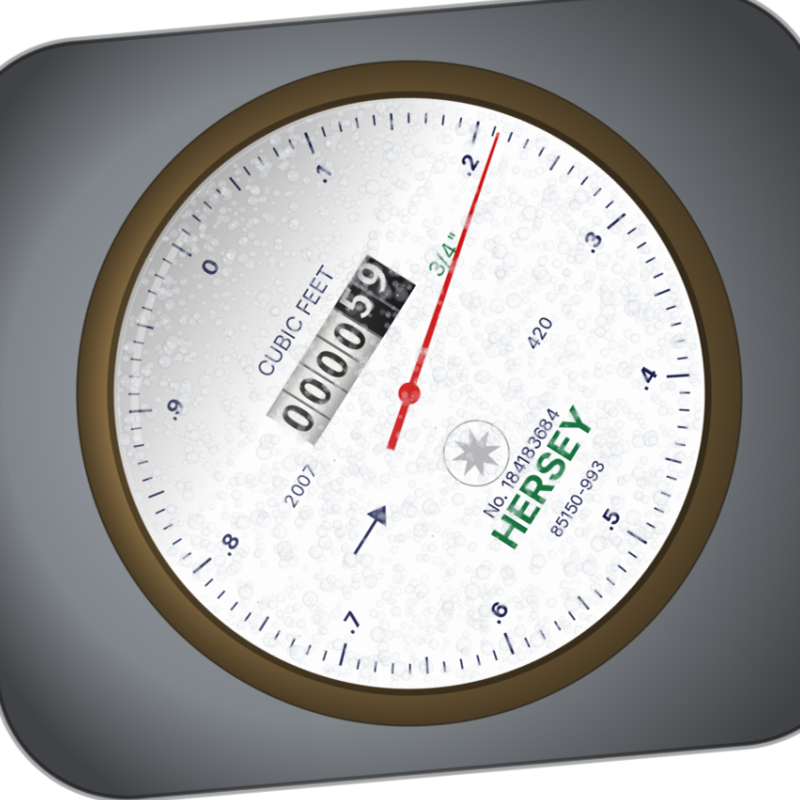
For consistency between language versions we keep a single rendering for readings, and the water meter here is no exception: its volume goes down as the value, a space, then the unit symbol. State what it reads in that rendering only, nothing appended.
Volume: 59.21 ft³
